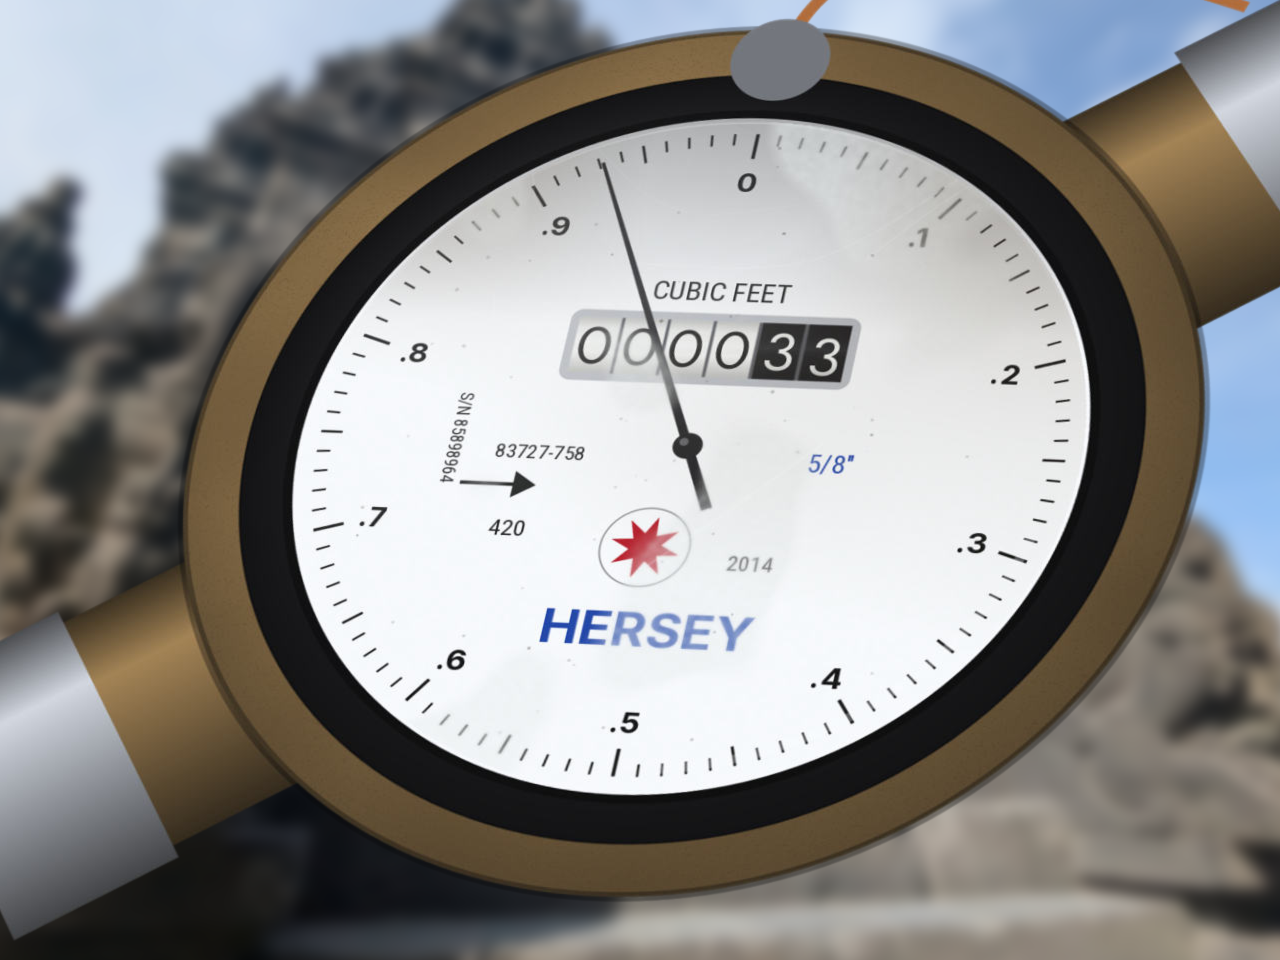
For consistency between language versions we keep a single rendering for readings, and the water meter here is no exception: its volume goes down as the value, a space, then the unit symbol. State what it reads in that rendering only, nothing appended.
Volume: 32.93 ft³
